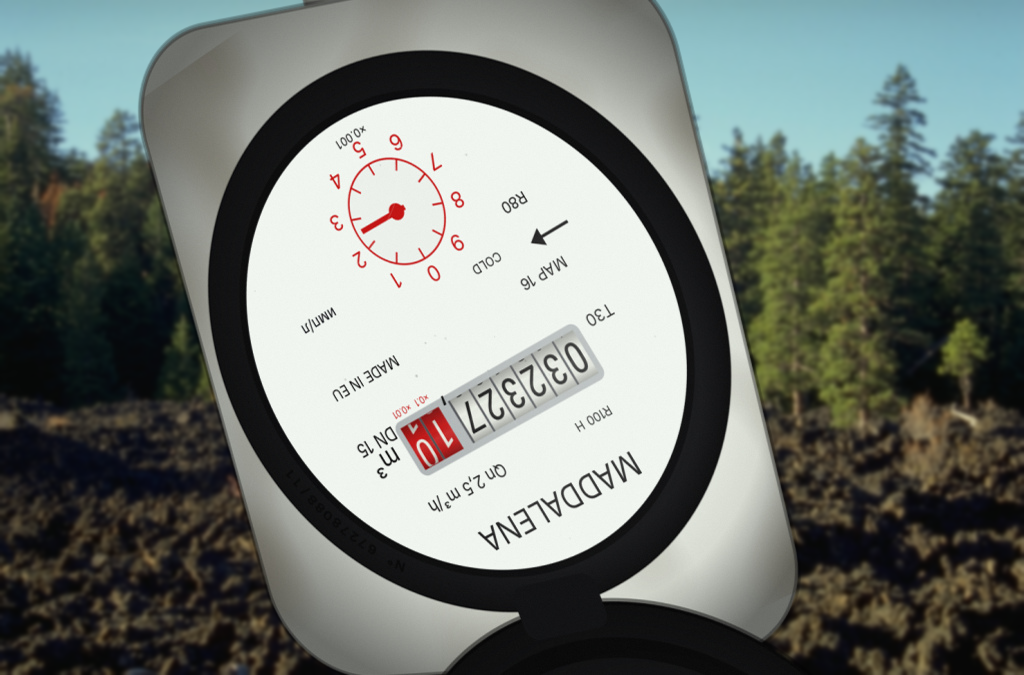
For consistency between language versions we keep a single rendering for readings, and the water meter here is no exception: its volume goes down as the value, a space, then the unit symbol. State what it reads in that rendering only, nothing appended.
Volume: 32327.102 m³
